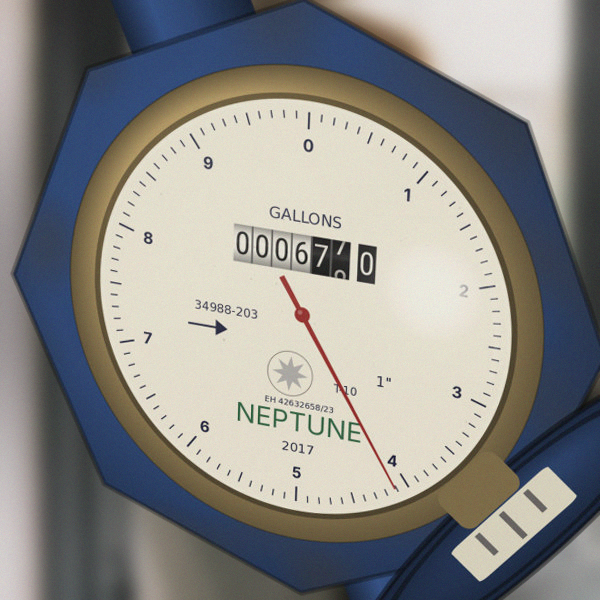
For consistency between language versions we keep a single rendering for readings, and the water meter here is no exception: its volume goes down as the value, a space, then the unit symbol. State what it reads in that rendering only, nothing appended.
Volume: 6774.1 gal
